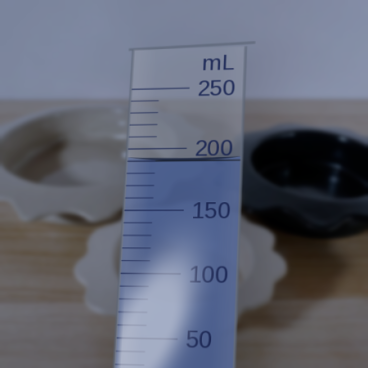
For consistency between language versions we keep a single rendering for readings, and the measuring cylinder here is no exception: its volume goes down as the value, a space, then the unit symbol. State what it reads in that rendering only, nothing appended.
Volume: 190 mL
